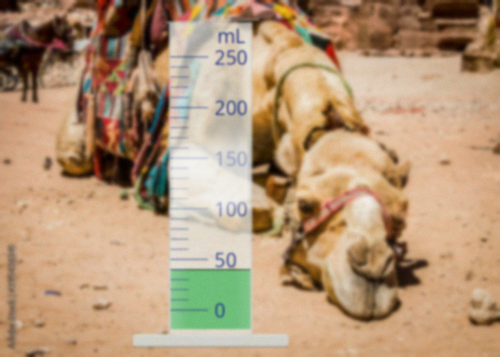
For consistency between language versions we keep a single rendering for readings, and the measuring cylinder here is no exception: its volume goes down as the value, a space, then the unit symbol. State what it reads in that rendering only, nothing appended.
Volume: 40 mL
